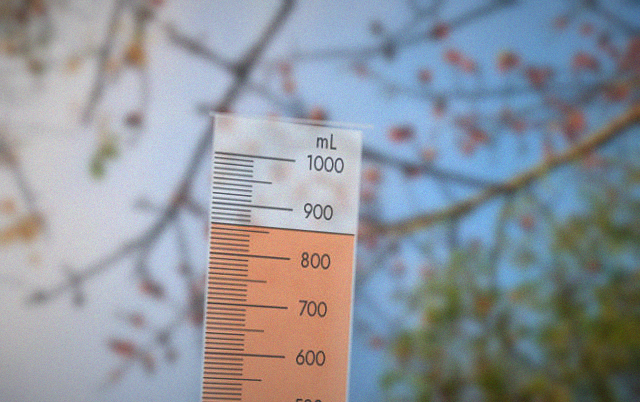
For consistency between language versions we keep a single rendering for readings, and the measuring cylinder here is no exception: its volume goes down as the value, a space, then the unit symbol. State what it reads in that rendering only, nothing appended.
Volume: 860 mL
